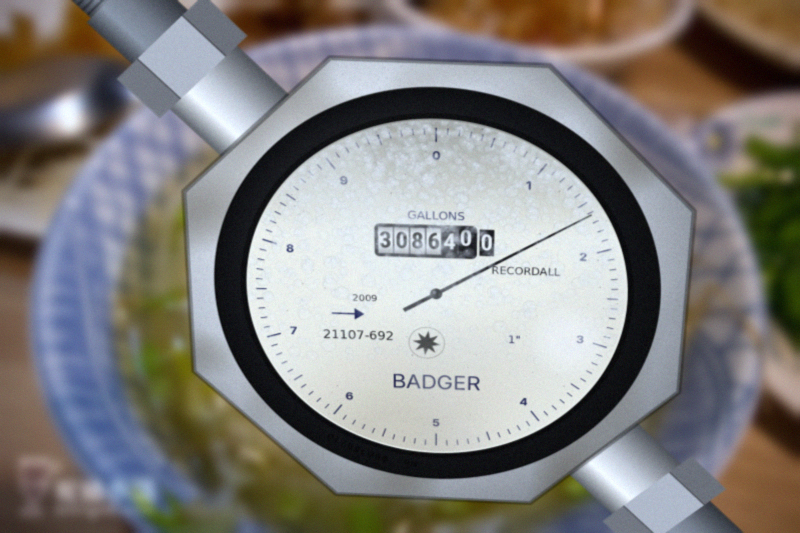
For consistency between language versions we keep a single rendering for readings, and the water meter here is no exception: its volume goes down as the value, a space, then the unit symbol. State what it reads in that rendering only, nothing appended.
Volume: 3086401.6 gal
